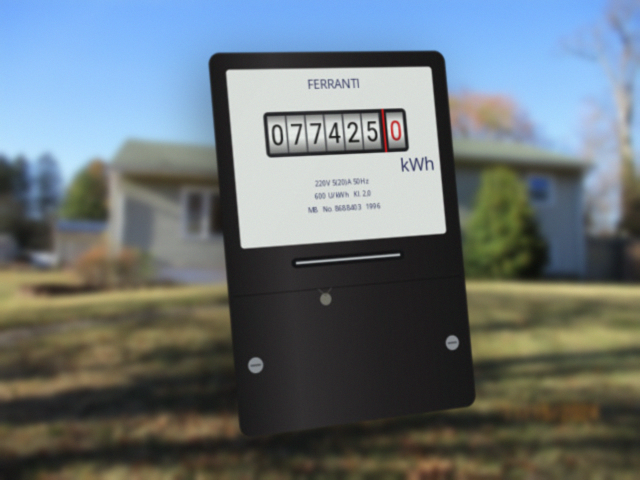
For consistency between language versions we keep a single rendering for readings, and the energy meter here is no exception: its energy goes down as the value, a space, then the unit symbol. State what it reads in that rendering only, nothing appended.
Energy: 77425.0 kWh
